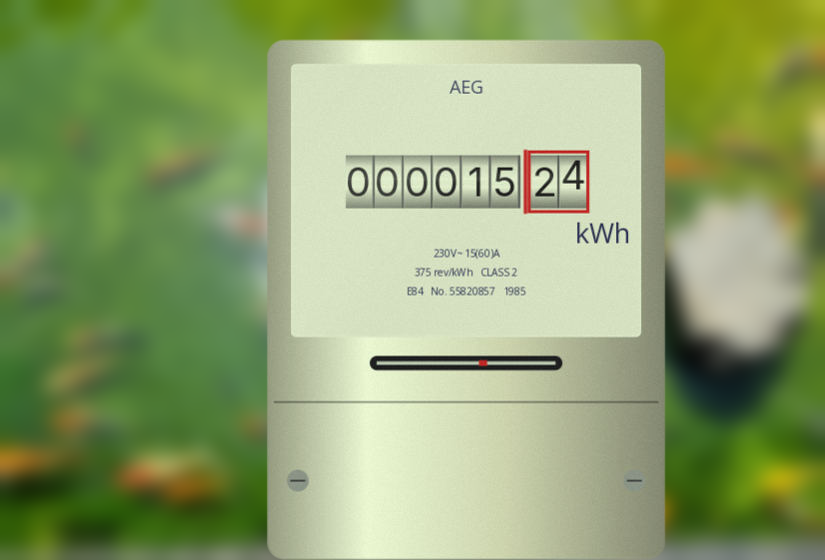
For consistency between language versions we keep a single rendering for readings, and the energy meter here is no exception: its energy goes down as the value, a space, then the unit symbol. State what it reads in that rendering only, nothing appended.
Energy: 15.24 kWh
